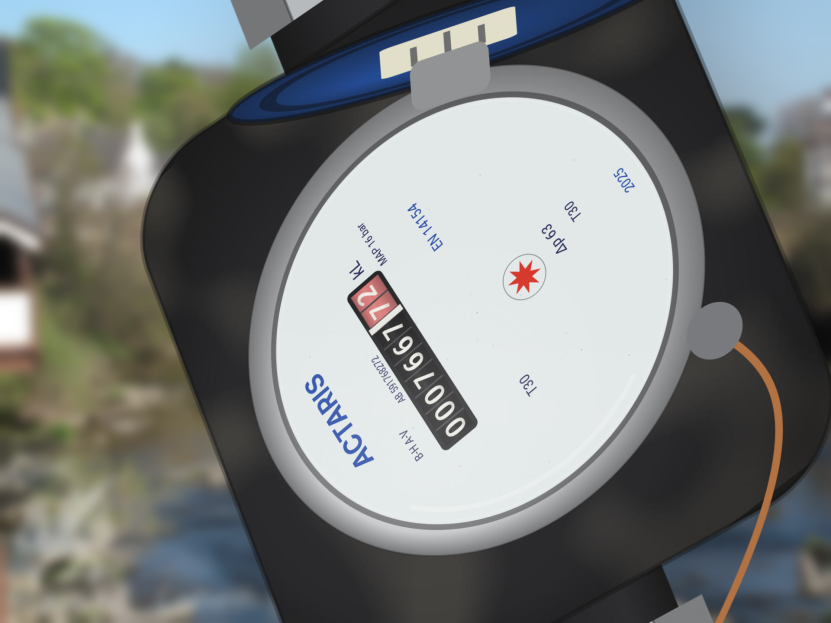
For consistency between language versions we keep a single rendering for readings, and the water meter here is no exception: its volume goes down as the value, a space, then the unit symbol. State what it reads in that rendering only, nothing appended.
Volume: 7667.72 kL
